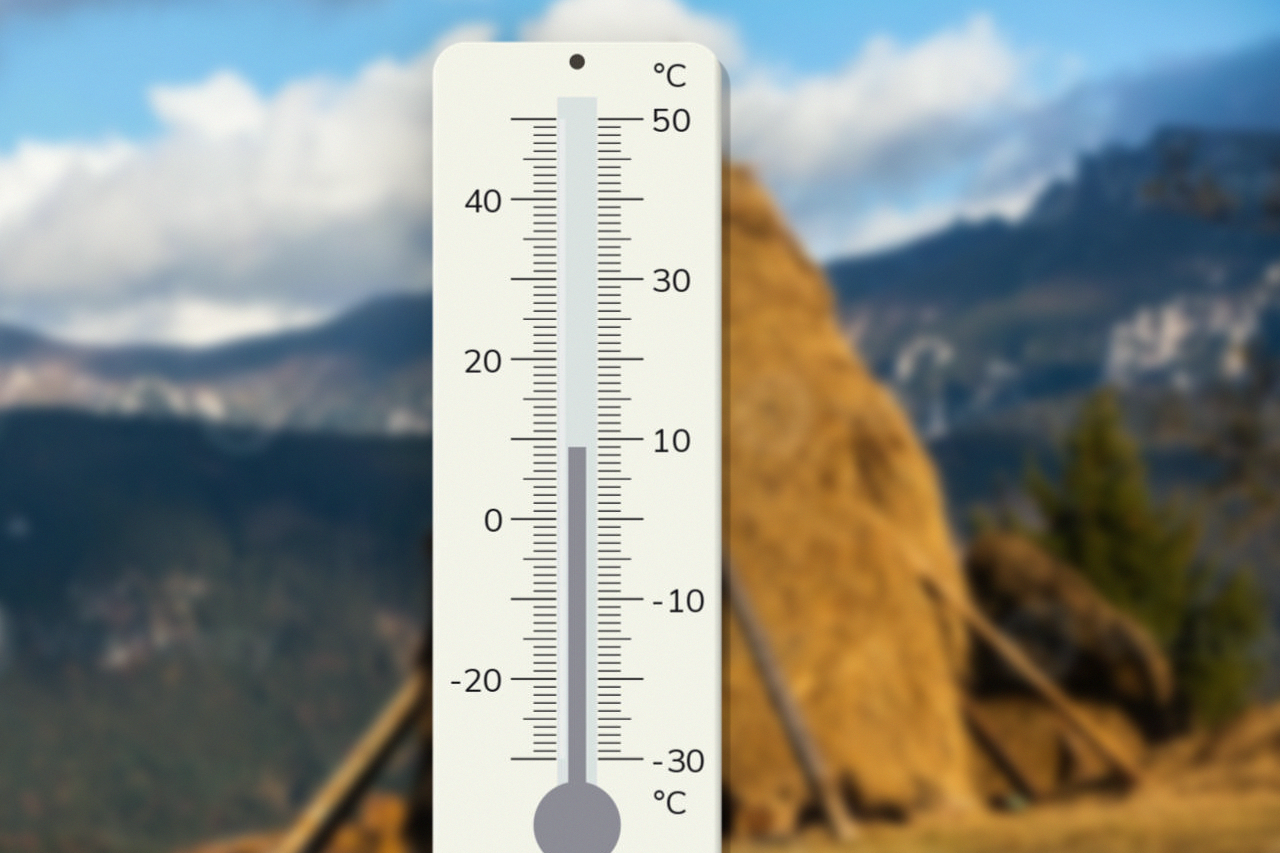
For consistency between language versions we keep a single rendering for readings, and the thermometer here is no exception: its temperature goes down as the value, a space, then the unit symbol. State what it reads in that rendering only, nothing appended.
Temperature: 9 °C
